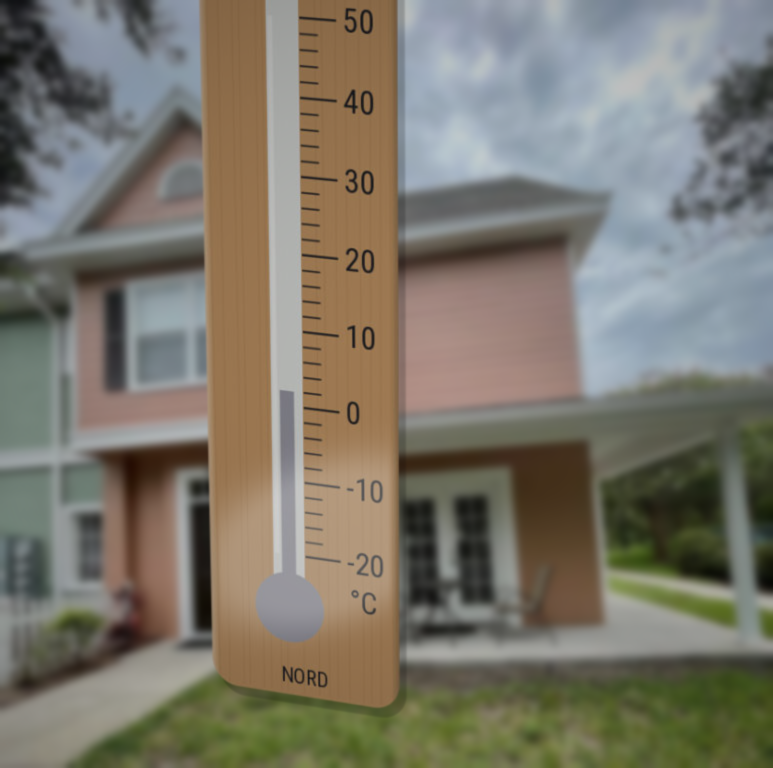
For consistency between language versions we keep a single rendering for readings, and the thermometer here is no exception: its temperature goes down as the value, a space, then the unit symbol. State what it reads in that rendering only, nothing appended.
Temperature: 2 °C
